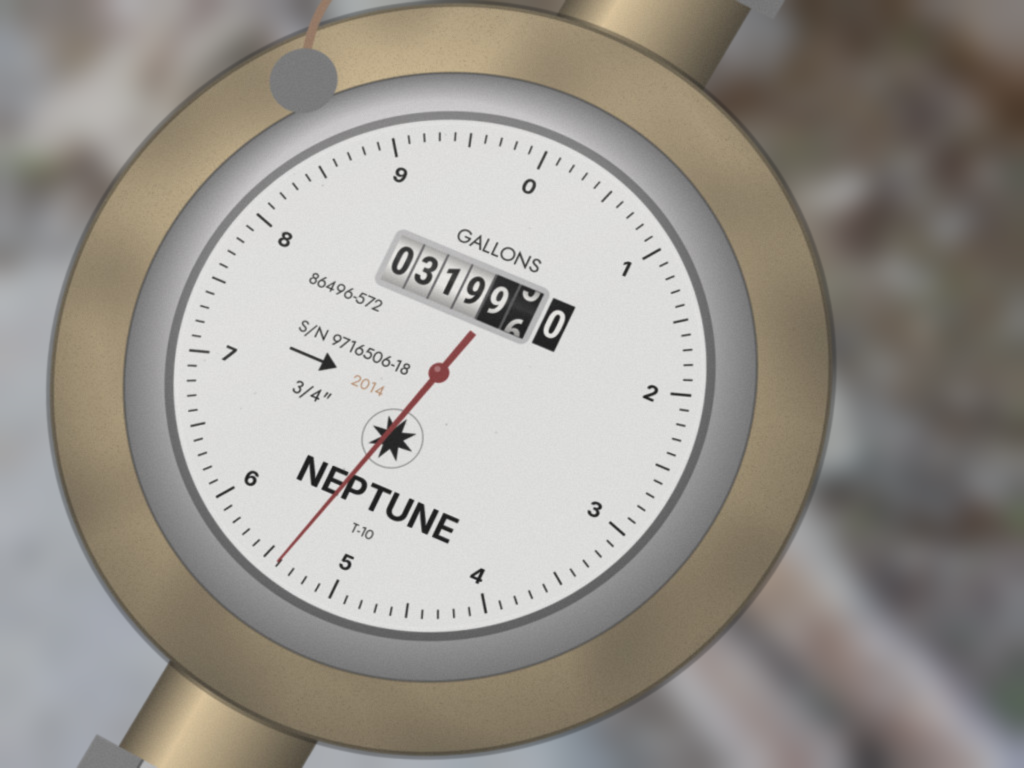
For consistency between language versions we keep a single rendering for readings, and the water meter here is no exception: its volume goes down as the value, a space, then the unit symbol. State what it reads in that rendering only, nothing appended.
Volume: 319955.4 gal
